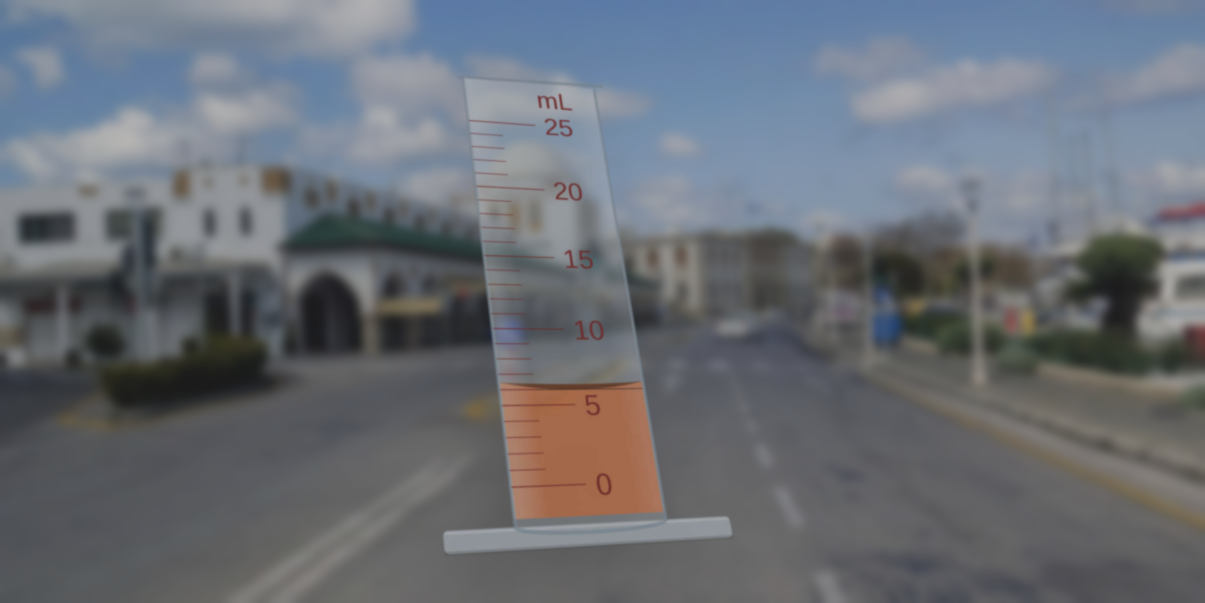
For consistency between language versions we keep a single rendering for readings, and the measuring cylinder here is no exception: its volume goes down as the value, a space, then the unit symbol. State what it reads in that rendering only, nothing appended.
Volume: 6 mL
